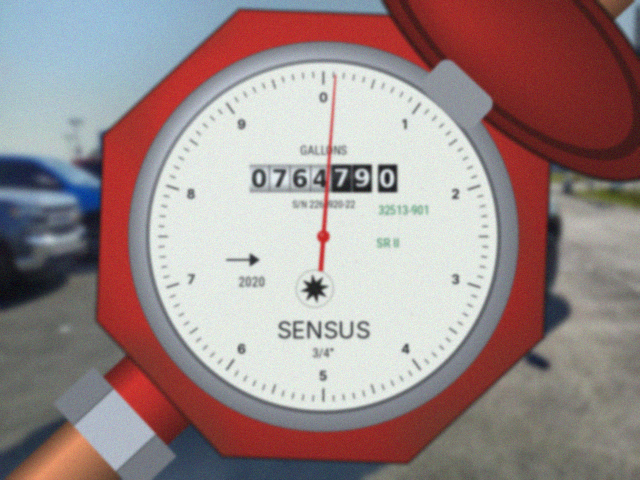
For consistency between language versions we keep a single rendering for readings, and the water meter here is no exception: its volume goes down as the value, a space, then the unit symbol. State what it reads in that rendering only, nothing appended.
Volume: 764790.1 gal
